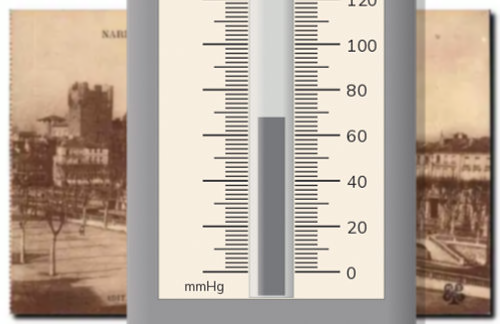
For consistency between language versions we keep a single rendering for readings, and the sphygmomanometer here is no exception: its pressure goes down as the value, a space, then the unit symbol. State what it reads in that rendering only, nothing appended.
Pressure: 68 mmHg
